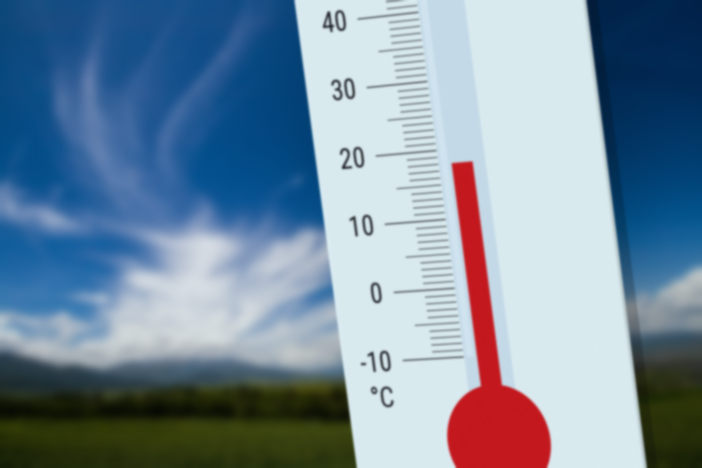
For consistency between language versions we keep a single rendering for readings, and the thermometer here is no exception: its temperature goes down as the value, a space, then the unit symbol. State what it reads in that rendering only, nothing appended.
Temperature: 18 °C
